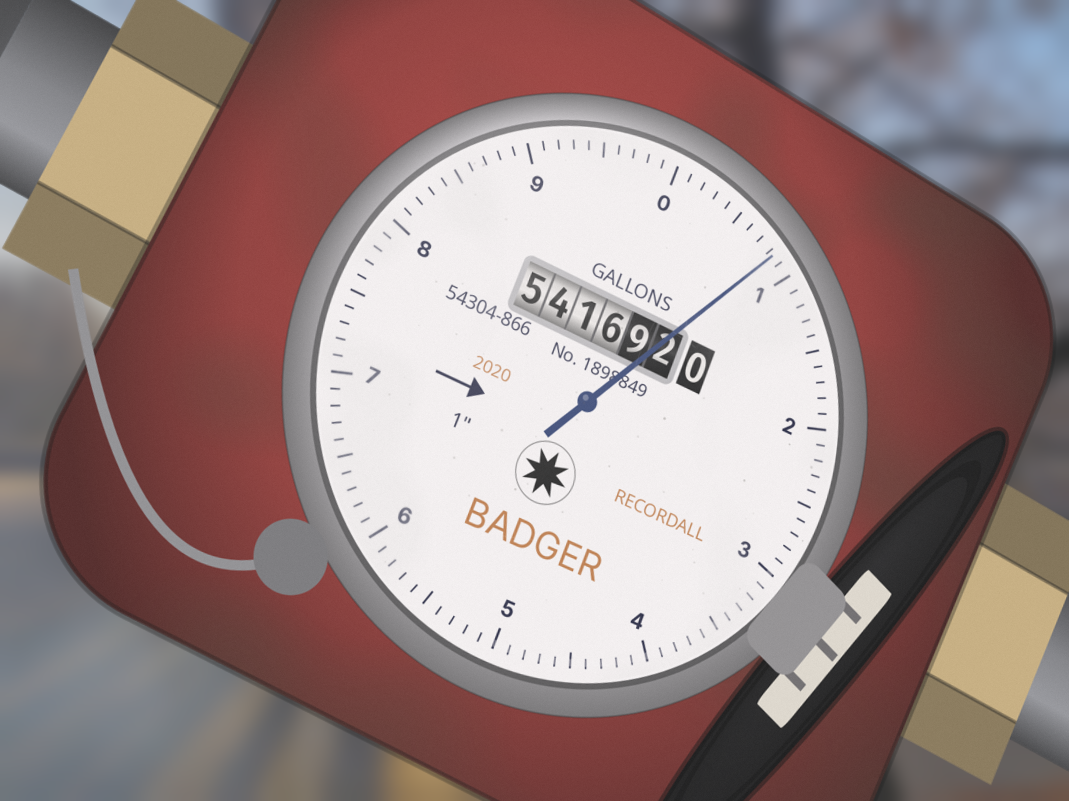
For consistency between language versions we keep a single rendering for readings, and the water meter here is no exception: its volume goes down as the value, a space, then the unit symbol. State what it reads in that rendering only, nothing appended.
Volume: 5416920.8 gal
